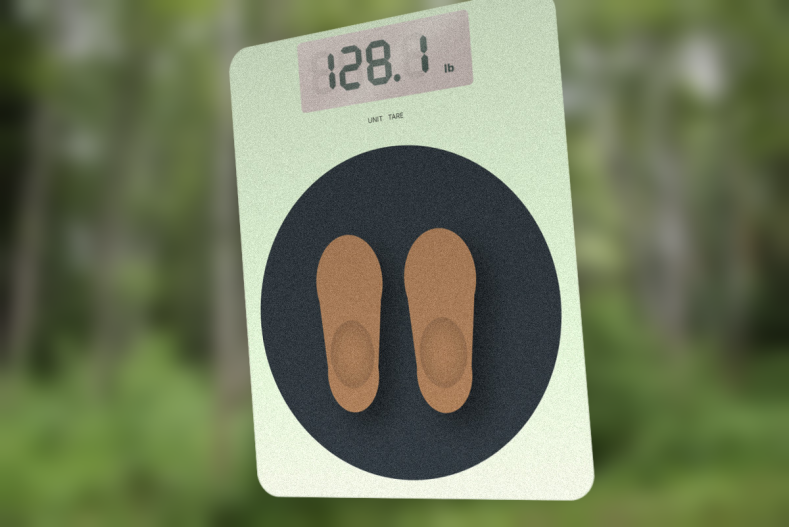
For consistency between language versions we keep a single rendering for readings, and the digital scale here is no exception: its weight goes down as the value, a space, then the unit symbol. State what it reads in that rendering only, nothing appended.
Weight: 128.1 lb
